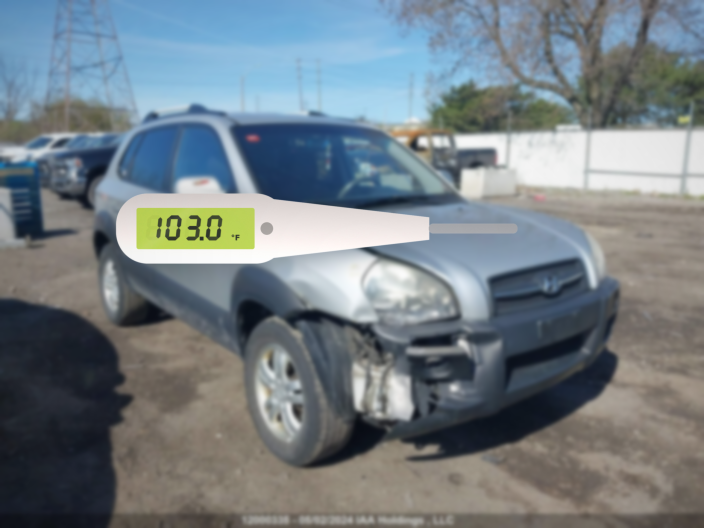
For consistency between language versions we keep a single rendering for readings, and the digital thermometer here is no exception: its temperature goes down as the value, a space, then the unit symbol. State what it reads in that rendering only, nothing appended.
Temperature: 103.0 °F
